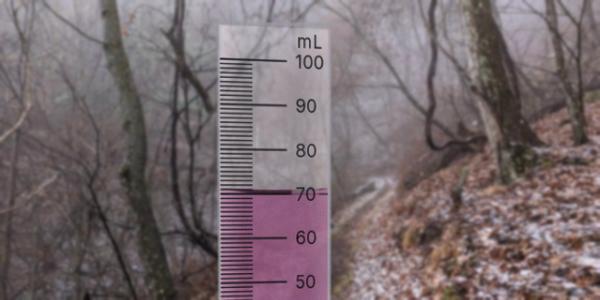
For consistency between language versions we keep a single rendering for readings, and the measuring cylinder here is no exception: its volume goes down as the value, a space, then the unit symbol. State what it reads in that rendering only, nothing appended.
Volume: 70 mL
